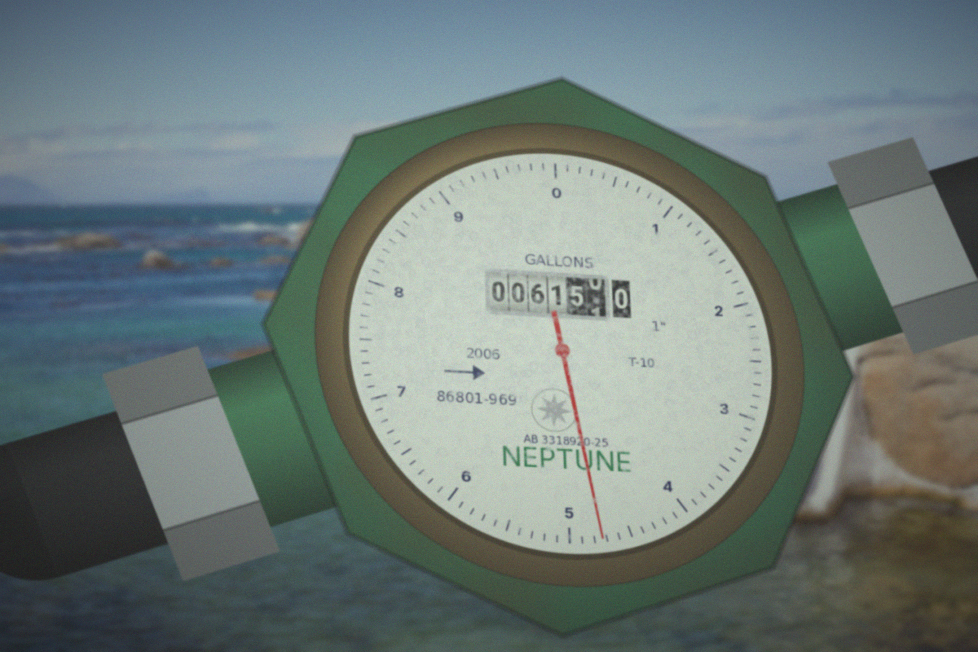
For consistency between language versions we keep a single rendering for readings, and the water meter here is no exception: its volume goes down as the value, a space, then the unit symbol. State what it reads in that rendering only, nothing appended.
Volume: 61504.7 gal
